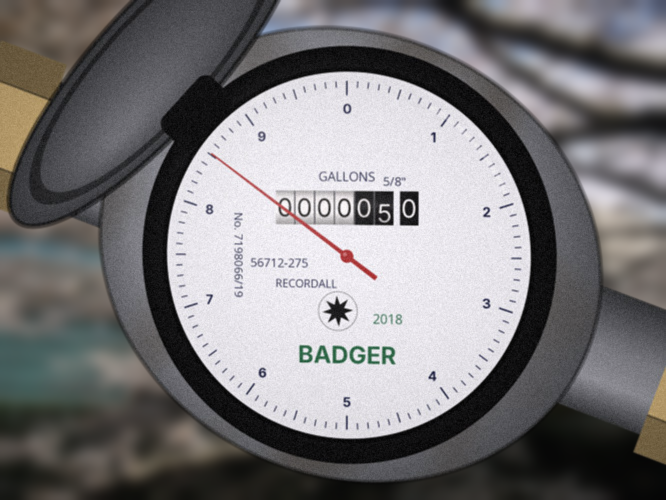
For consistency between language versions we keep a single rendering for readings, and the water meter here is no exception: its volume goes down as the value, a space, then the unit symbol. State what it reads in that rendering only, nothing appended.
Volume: 48.5 gal
